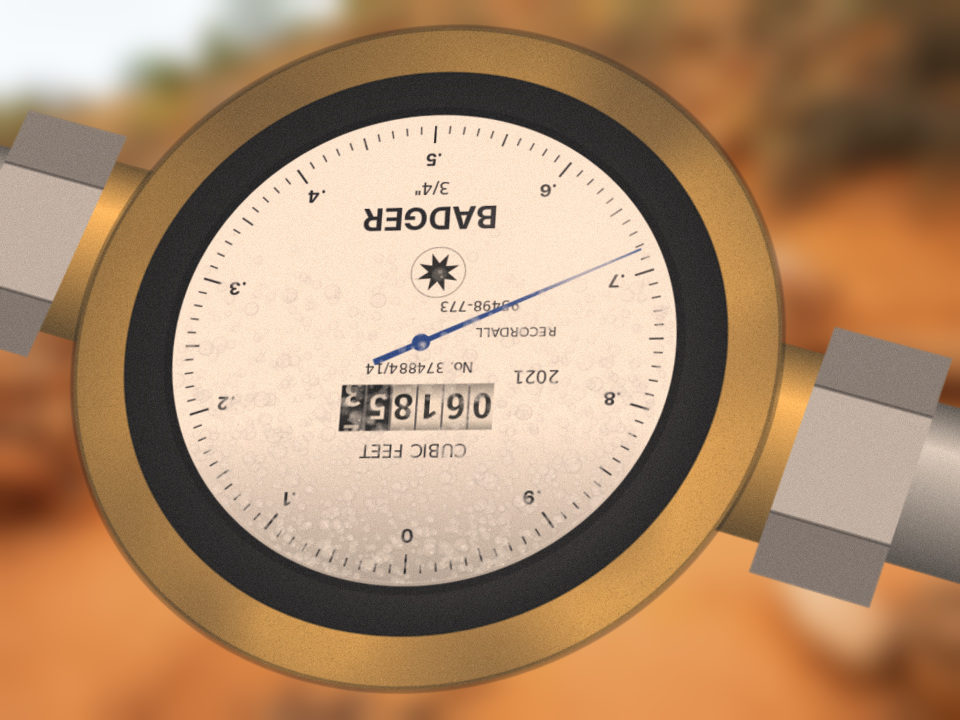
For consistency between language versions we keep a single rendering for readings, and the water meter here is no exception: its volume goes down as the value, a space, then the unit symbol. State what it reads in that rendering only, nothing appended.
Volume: 61852.68 ft³
